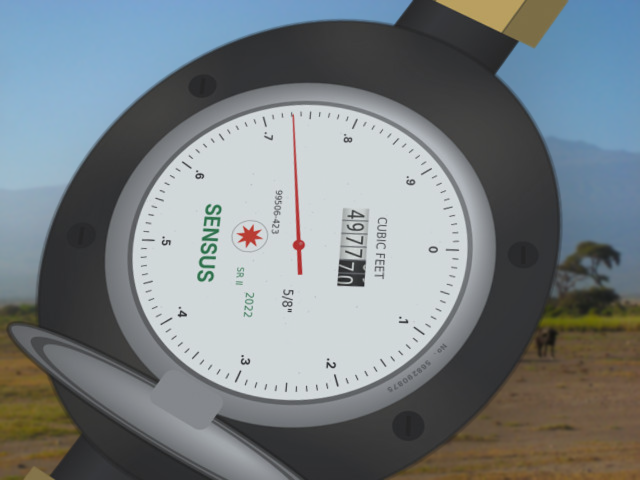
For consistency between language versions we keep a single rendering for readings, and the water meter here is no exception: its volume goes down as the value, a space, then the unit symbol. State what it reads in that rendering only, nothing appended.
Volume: 497769.73 ft³
